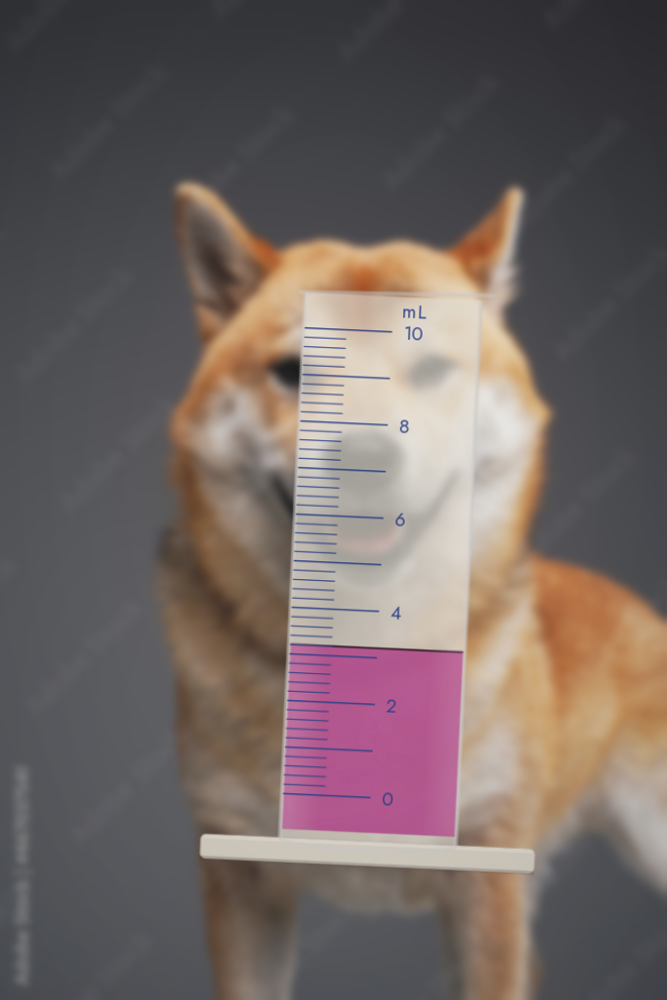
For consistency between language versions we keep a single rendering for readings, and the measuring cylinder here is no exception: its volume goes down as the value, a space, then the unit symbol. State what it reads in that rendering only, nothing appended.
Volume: 3.2 mL
